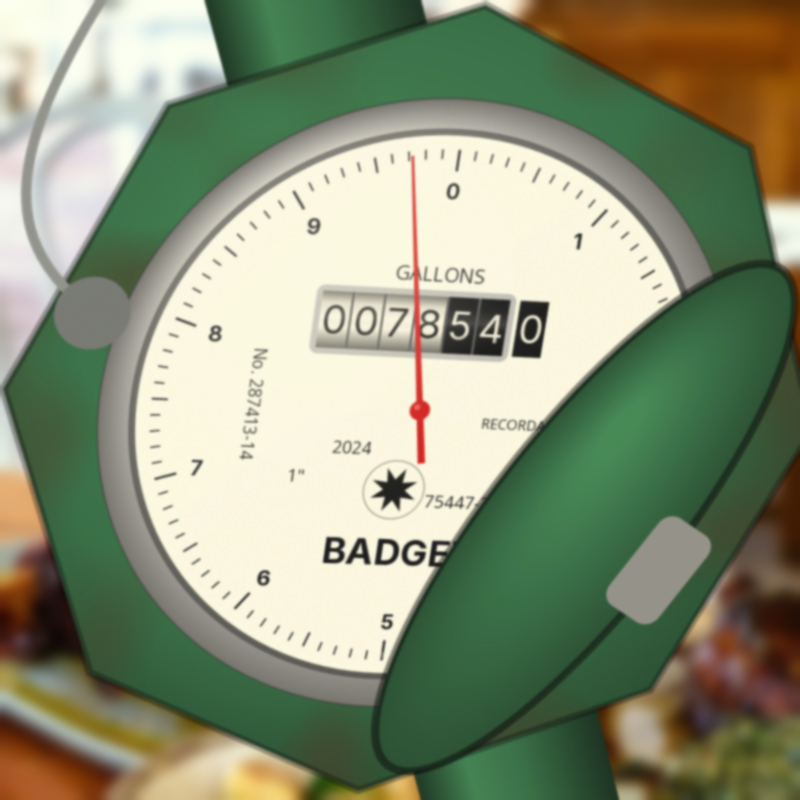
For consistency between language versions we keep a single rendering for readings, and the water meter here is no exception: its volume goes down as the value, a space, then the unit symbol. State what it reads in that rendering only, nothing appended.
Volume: 78539.7 gal
